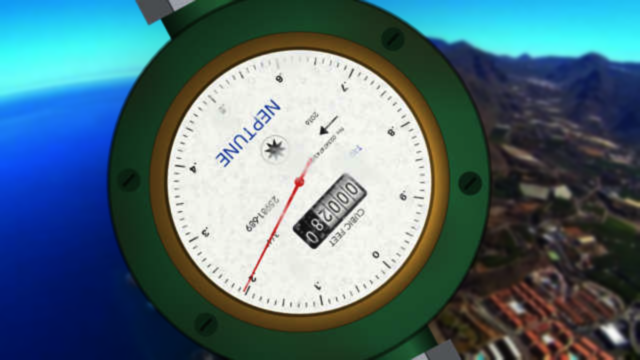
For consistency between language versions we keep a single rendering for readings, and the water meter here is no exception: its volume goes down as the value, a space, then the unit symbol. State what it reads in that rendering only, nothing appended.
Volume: 280.20 ft³
